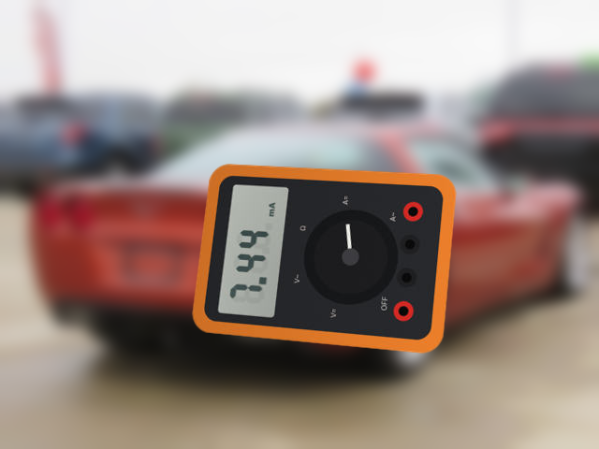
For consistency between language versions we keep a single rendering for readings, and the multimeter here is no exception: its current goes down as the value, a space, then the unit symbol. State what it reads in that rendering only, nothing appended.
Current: 7.44 mA
